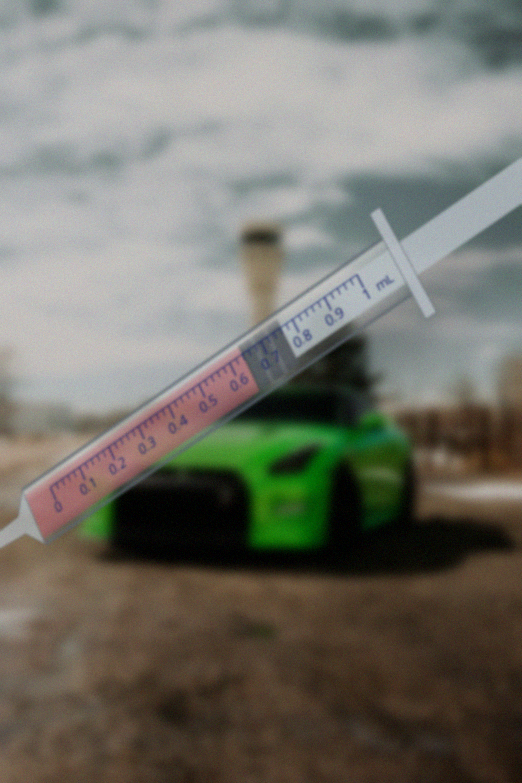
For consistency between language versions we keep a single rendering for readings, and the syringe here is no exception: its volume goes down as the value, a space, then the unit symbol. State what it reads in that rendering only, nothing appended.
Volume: 0.64 mL
